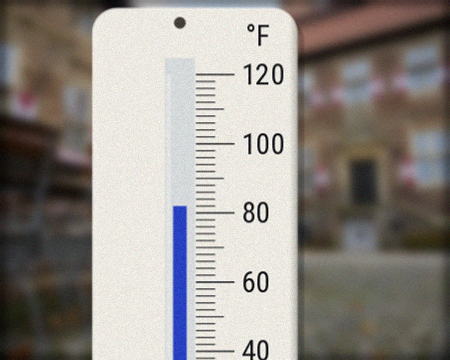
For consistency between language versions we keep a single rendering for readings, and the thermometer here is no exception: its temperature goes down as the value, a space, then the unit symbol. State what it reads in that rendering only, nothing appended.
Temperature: 82 °F
